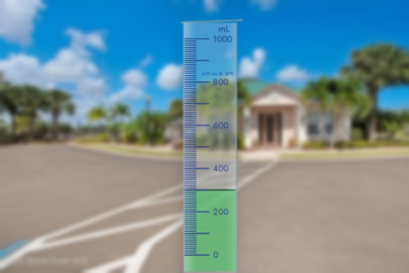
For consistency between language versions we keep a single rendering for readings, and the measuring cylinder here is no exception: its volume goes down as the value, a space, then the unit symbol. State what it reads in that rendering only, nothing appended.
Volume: 300 mL
